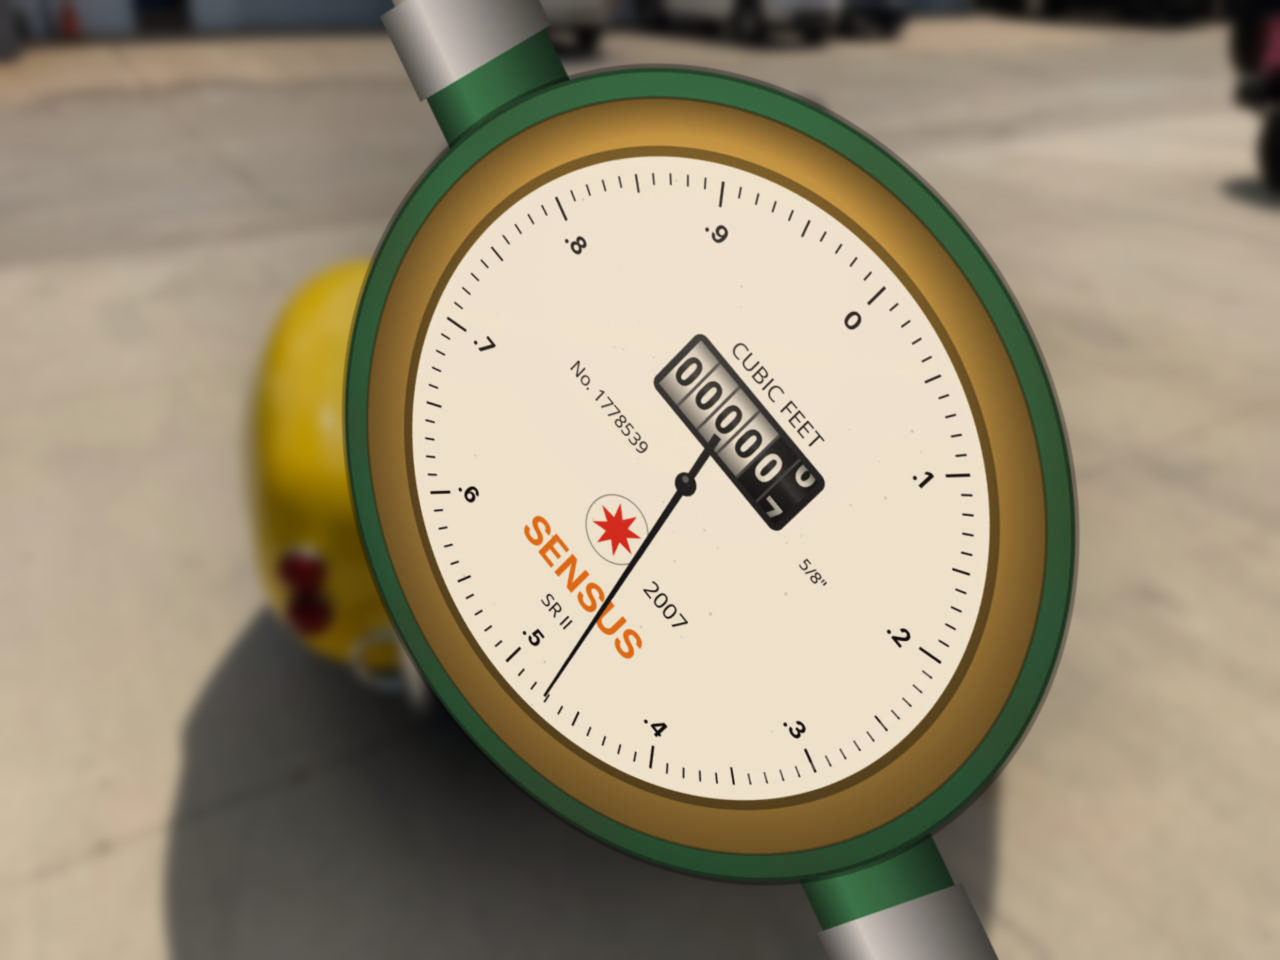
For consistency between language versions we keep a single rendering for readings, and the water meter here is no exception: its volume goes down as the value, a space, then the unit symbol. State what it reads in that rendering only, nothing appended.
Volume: 6.47 ft³
